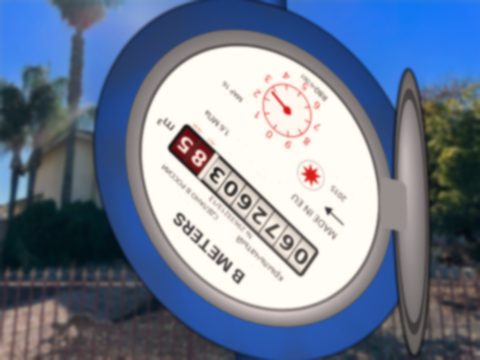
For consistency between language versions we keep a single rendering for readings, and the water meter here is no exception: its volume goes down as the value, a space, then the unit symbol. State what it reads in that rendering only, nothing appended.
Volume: 672603.852 m³
